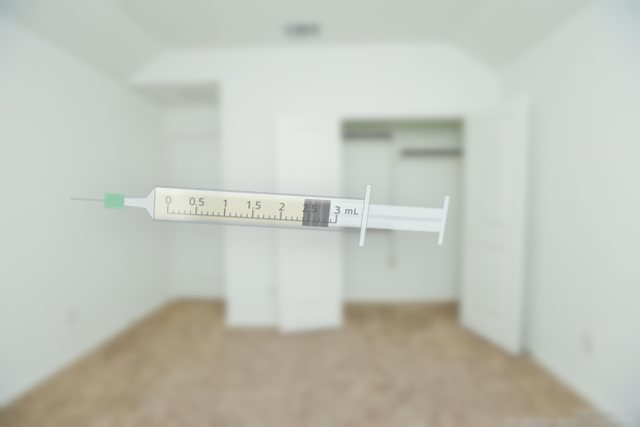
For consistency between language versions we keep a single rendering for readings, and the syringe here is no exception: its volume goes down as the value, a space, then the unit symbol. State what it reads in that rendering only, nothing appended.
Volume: 2.4 mL
